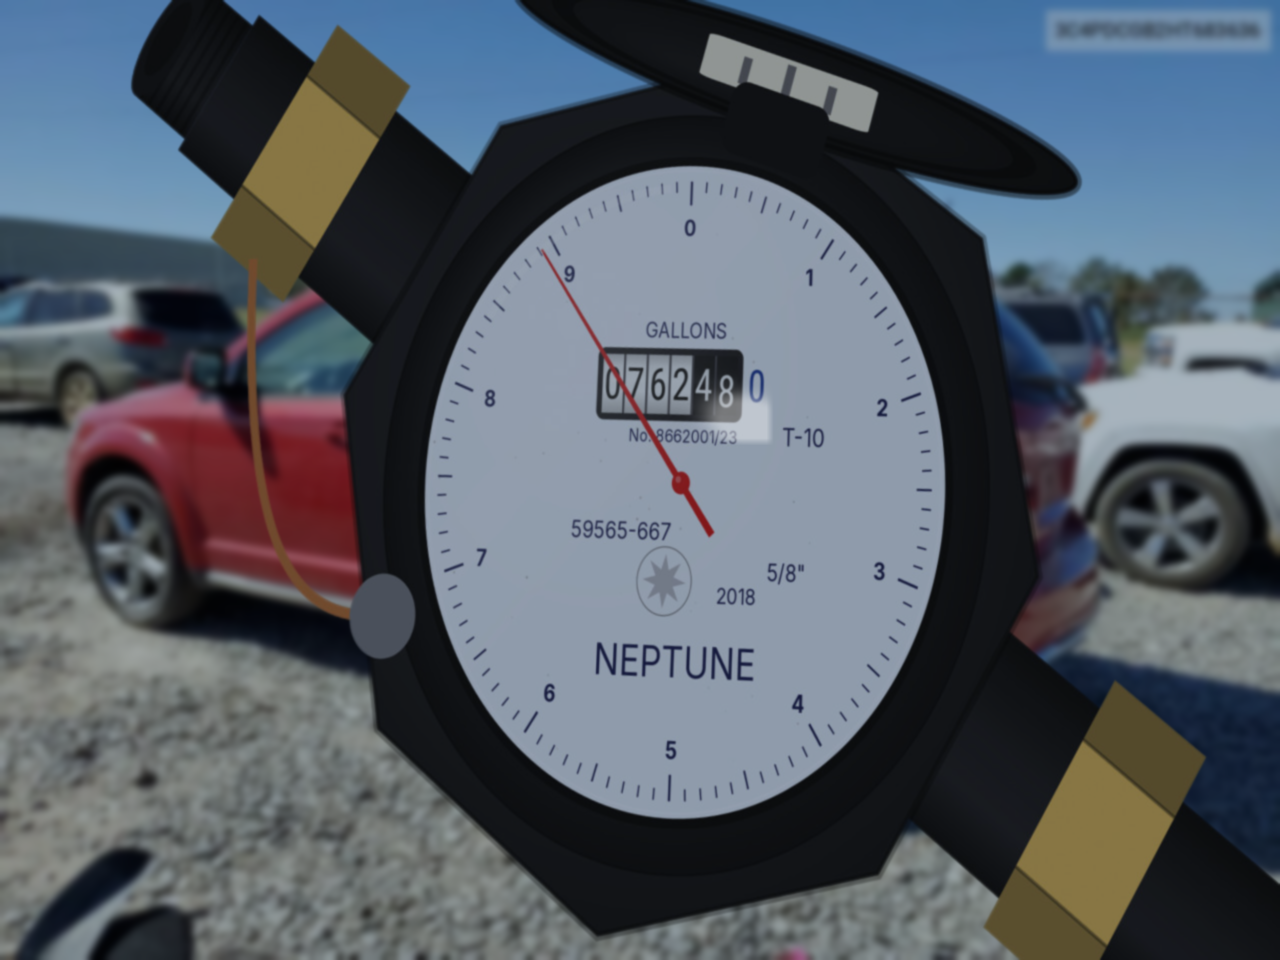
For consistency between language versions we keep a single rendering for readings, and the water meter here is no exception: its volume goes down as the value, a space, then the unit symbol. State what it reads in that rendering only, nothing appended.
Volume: 762478.9 gal
